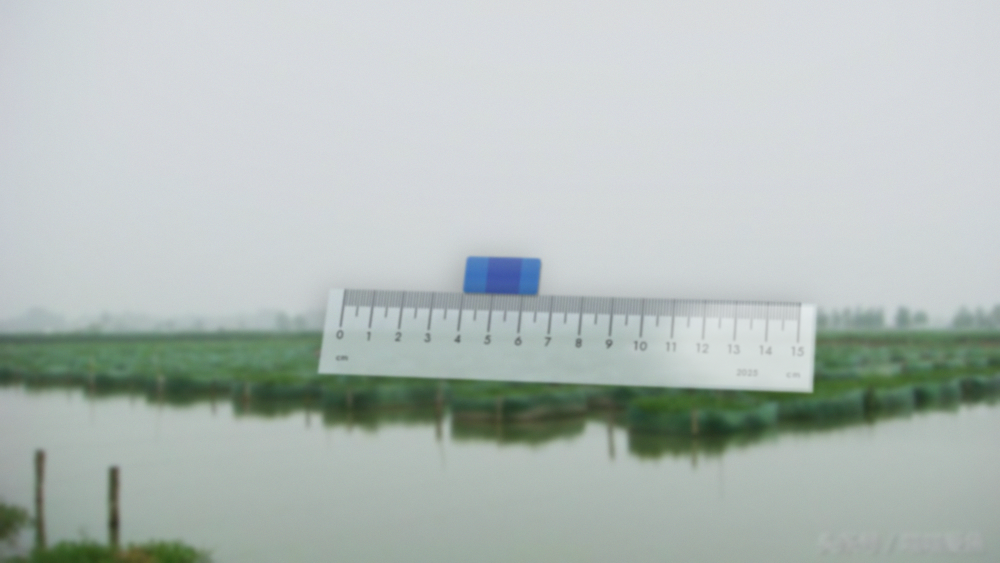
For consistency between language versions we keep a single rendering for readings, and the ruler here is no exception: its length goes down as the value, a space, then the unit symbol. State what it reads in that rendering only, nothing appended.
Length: 2.5 cm
